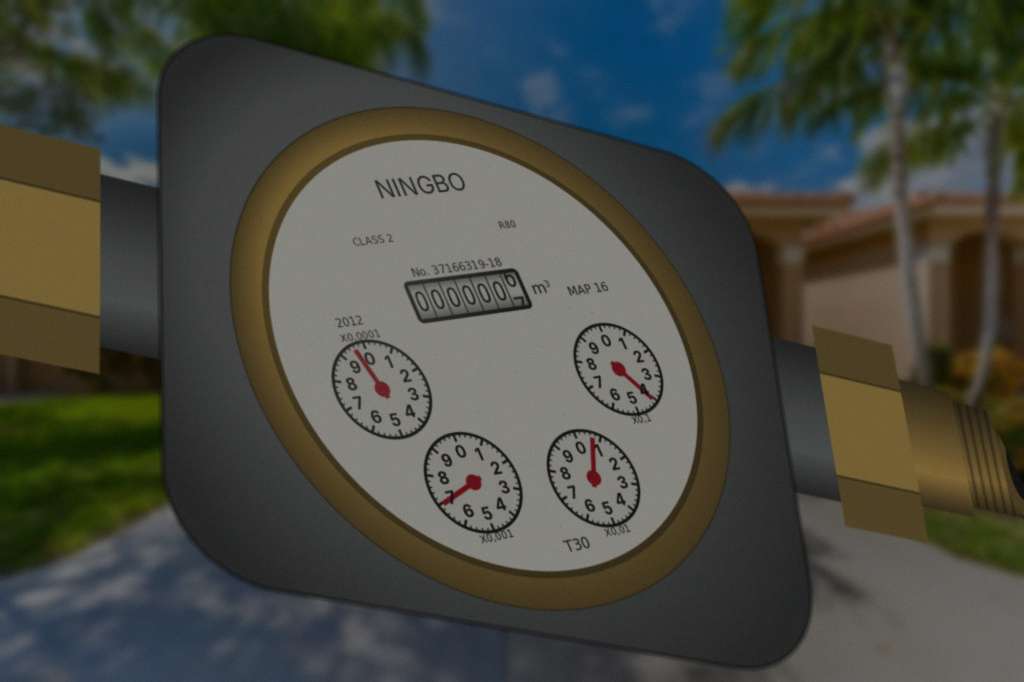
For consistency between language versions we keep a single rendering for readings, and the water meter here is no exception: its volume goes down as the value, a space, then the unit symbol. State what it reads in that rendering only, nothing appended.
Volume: 6.4069 m³
